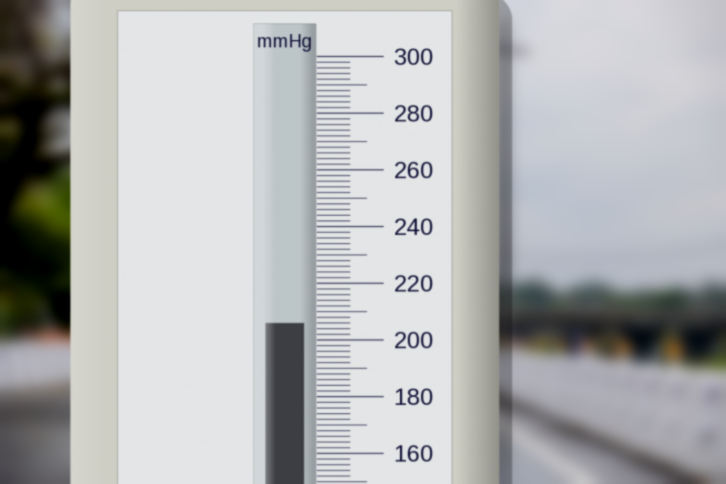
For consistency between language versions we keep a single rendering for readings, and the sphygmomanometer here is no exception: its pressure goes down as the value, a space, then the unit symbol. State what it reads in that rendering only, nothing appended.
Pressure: 206 mmHg
